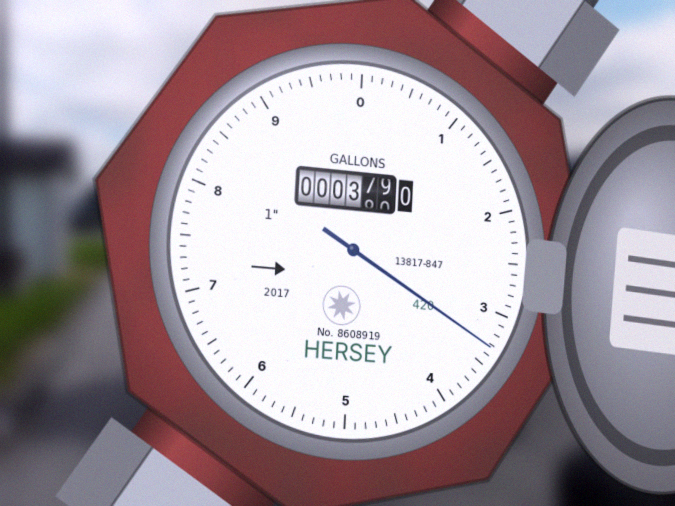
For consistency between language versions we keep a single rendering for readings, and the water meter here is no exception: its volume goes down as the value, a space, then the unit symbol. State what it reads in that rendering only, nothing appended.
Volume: 3793.3 gal
